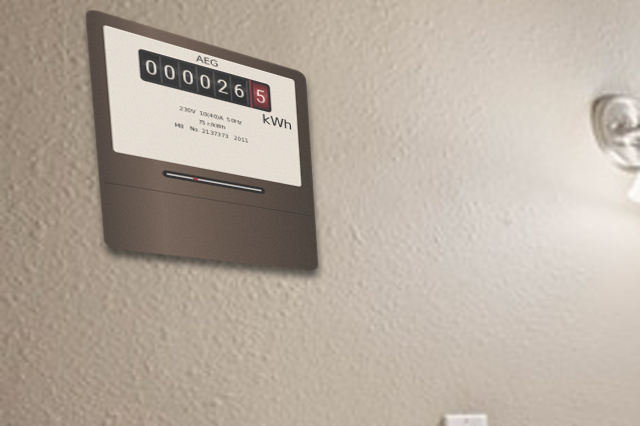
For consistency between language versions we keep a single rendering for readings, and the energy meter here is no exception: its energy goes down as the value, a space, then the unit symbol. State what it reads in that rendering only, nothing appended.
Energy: 26.5 kWh
